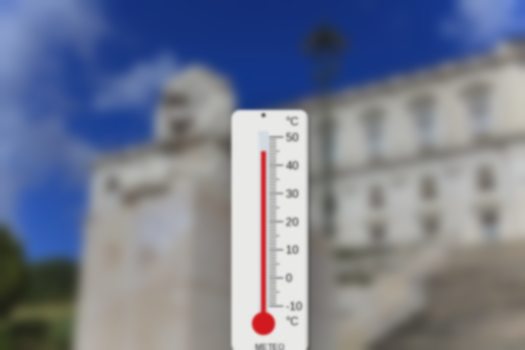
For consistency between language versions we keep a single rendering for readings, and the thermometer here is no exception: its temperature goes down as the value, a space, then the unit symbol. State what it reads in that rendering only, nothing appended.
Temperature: 45 °C
